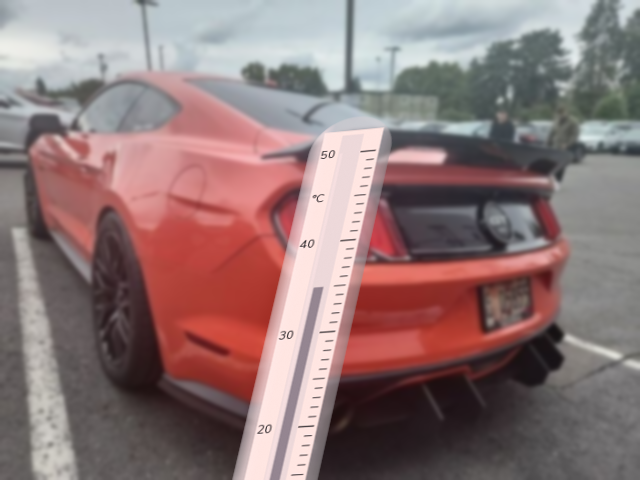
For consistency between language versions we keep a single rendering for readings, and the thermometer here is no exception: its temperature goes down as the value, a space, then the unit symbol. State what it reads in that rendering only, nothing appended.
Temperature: 35 °C
